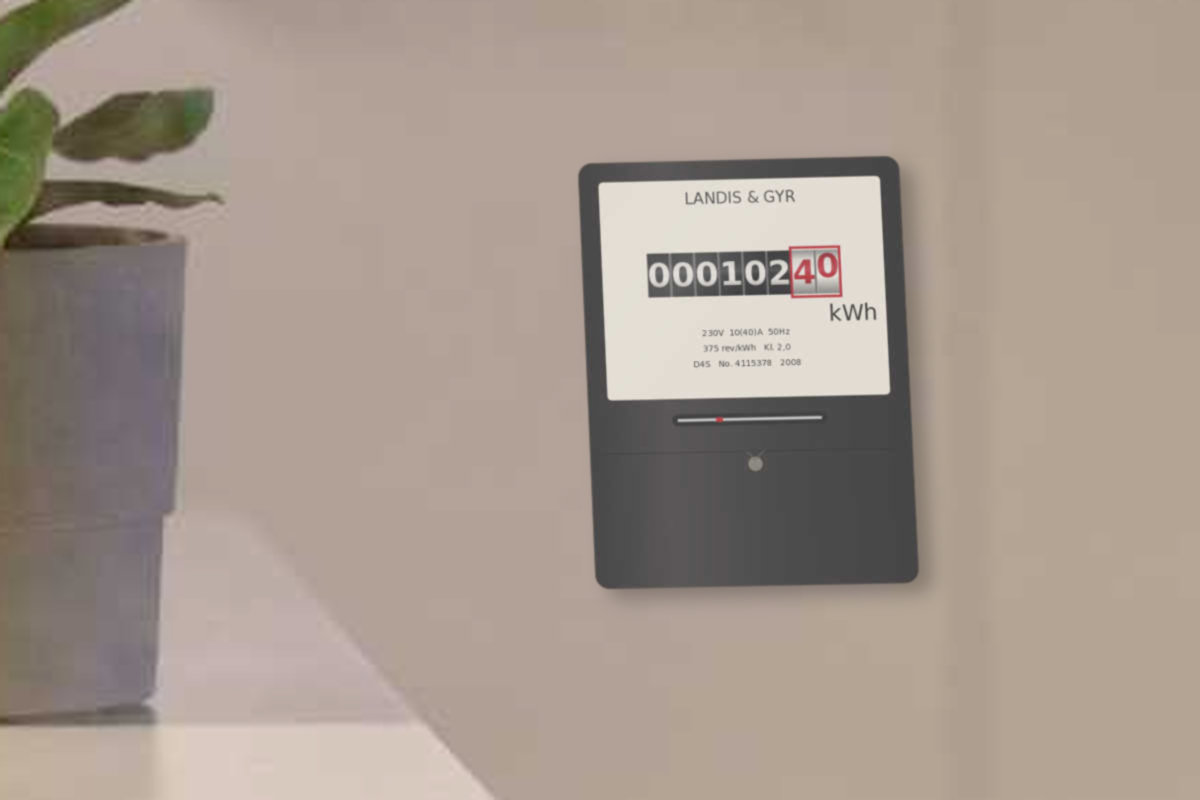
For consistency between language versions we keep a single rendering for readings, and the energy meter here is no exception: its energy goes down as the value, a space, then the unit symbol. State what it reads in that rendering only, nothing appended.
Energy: 102.40 kWh
